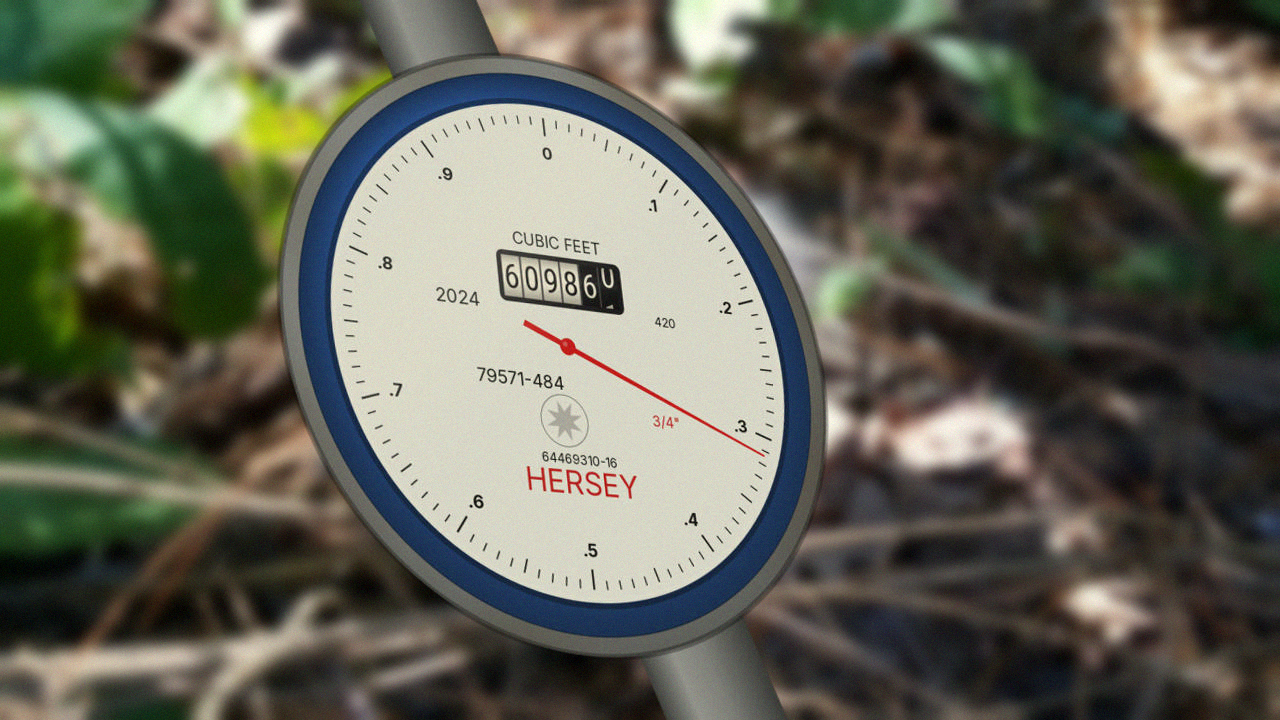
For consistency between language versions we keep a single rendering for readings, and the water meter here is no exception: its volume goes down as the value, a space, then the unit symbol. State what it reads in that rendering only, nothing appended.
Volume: 609860.31 ft³
